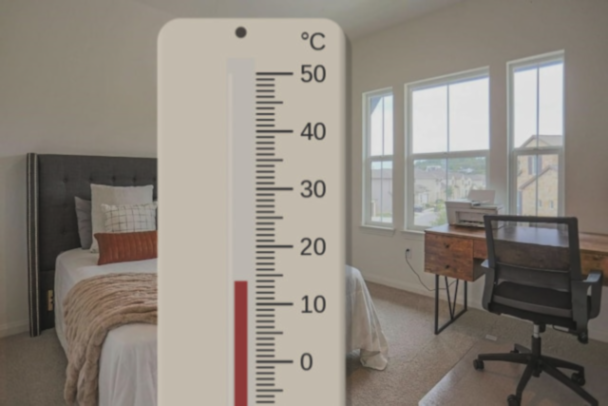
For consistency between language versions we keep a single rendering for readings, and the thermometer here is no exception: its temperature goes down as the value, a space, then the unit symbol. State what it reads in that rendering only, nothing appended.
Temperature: 14 °C
